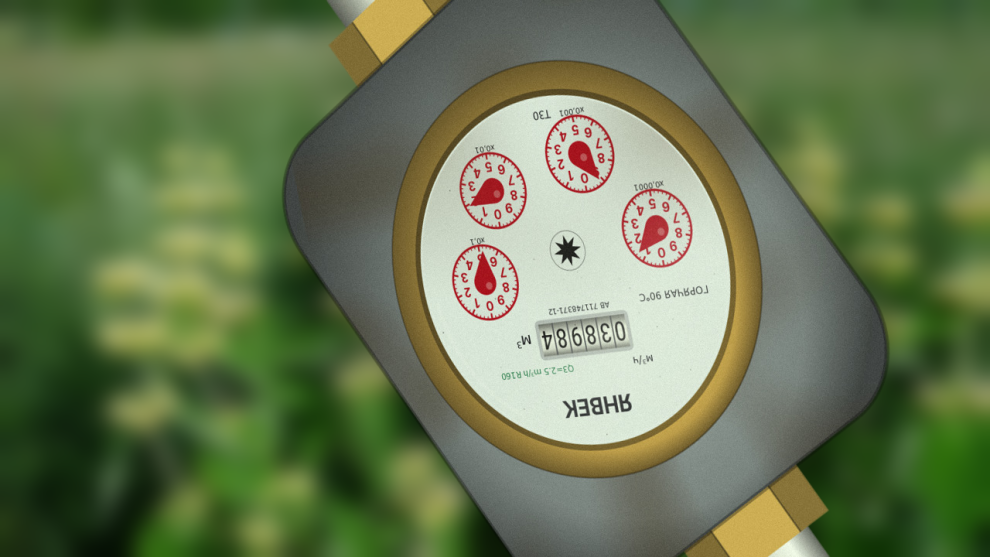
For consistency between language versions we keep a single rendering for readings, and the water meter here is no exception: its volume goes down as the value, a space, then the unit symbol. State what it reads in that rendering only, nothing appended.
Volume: 38984.5191 m³
